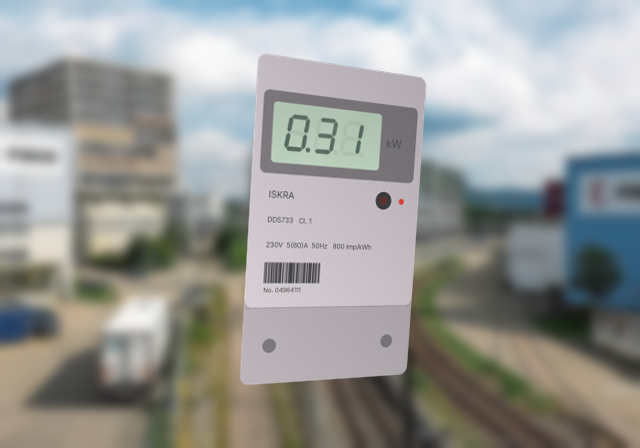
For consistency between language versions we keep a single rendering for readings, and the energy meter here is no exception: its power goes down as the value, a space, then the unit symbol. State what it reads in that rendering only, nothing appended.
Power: 0.31 kW
